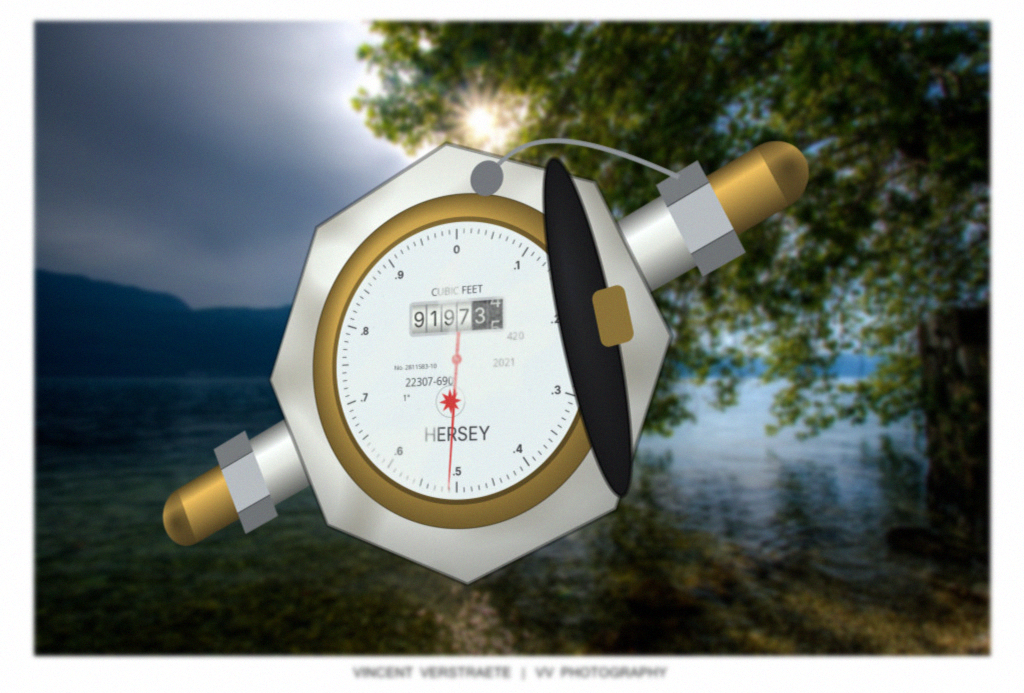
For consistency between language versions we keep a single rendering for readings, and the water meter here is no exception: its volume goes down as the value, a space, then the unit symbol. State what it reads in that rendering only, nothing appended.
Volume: 919734.51 ft³
